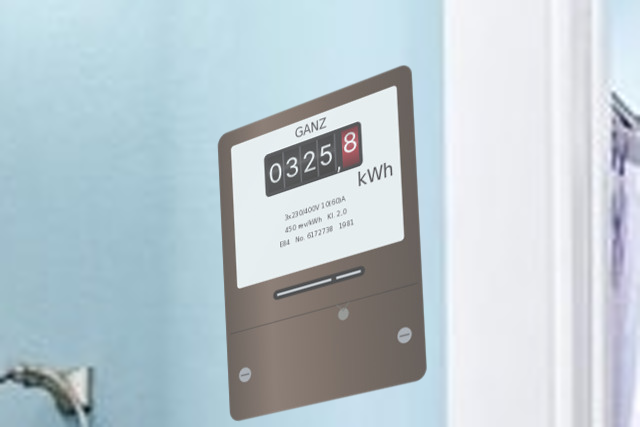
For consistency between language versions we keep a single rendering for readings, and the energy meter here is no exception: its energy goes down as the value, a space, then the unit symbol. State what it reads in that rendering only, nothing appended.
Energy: 325.8 kWh
